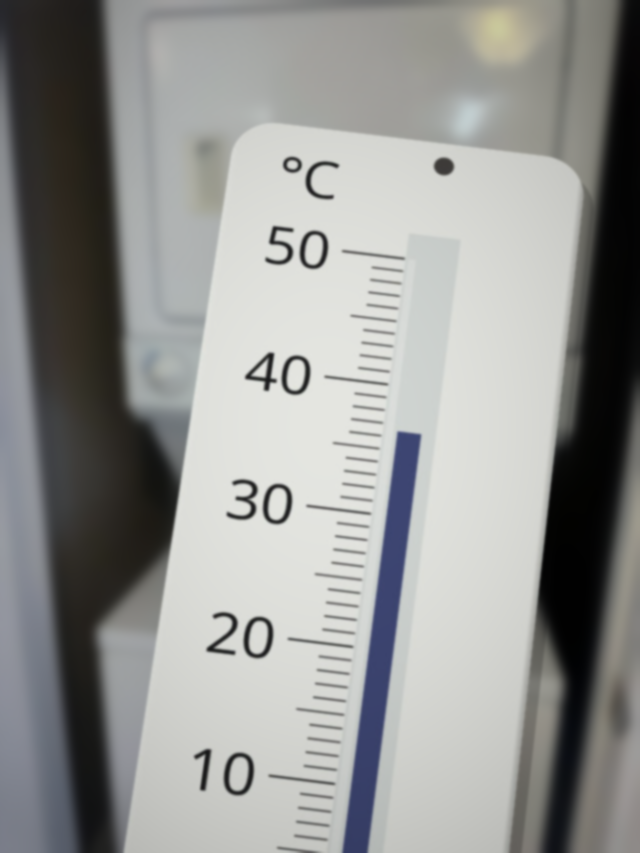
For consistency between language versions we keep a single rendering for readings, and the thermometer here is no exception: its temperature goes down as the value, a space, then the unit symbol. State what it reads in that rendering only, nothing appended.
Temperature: 36.5 °C
